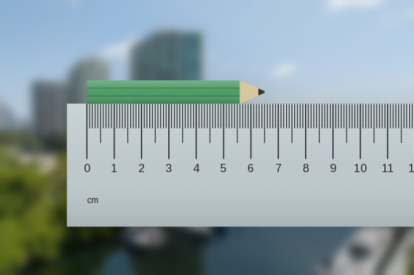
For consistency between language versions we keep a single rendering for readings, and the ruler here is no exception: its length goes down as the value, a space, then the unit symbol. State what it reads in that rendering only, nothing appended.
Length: 6.5 cm
